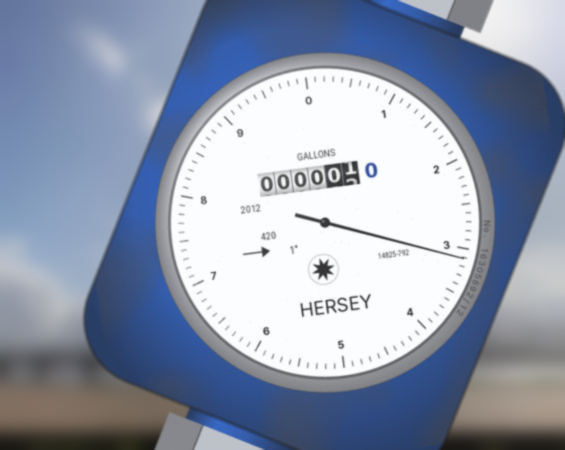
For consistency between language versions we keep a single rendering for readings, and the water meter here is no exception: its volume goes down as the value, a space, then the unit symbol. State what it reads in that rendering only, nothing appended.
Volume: 13.1 gal
